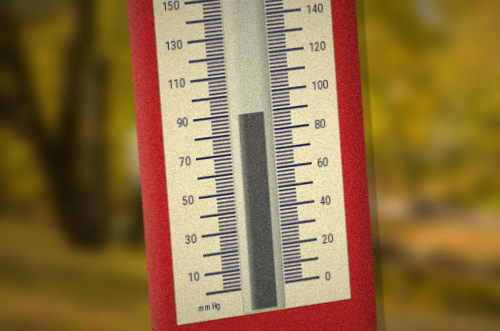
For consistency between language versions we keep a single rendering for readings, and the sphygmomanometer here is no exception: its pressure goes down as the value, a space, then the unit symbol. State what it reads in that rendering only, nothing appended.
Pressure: 90 mmHg
